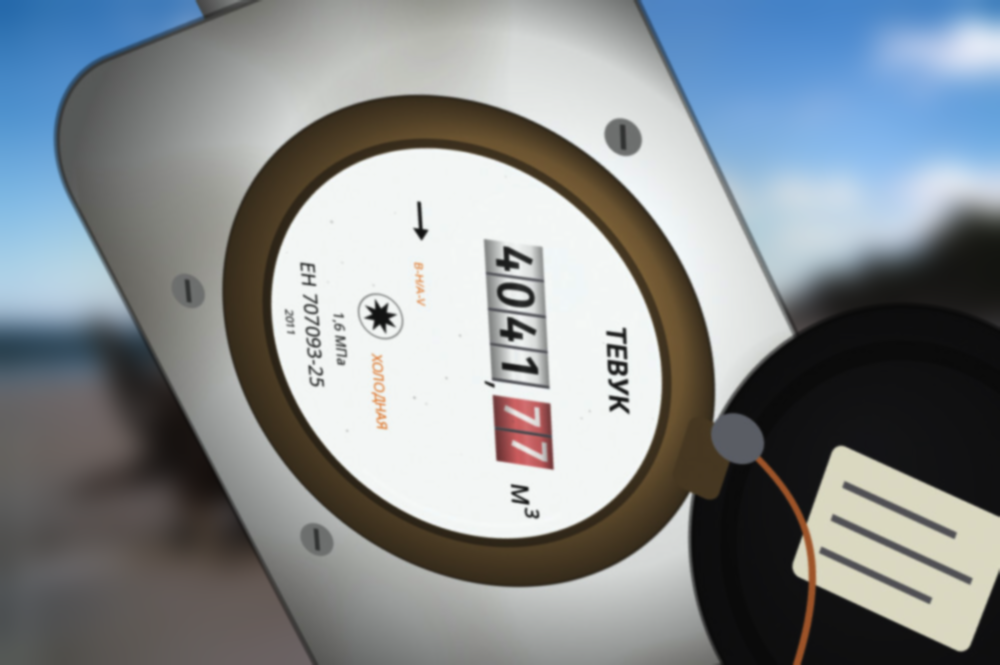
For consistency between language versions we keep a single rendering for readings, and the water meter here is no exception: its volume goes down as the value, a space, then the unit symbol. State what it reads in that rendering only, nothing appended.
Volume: 4041.77 m³
